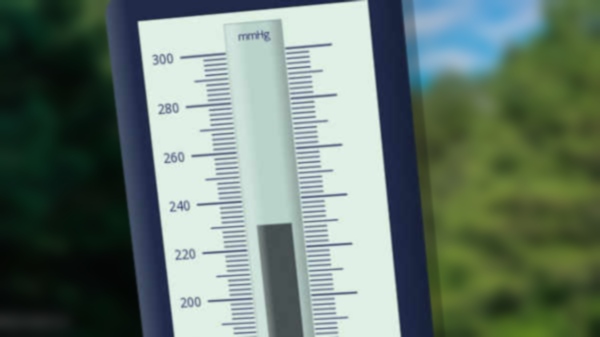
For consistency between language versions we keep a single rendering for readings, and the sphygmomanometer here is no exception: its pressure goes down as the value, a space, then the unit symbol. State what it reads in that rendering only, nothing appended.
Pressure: 230 mmHg
